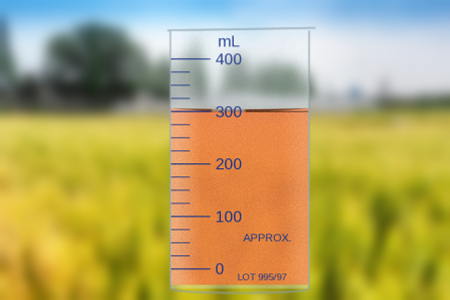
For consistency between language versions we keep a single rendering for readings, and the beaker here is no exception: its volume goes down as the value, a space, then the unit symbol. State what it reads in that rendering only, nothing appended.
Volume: 300 mL
